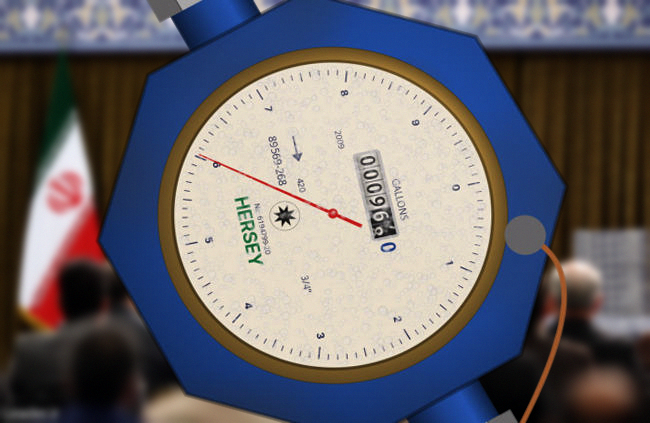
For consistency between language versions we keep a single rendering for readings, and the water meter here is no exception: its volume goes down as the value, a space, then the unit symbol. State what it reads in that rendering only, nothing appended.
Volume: 9676.0 gal
